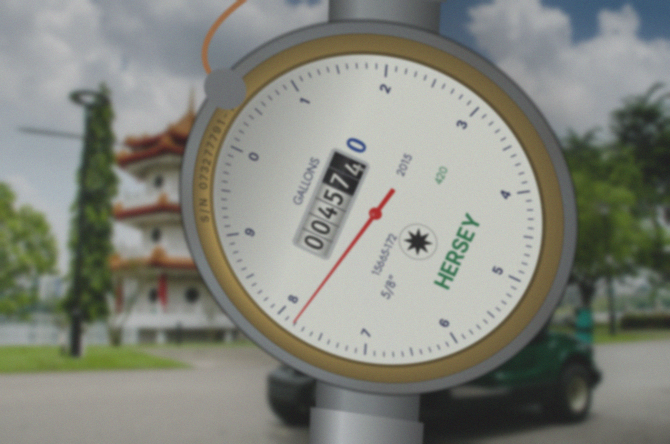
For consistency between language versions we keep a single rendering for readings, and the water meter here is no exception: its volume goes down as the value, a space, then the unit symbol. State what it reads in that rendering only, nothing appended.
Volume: 45737.8 gal
